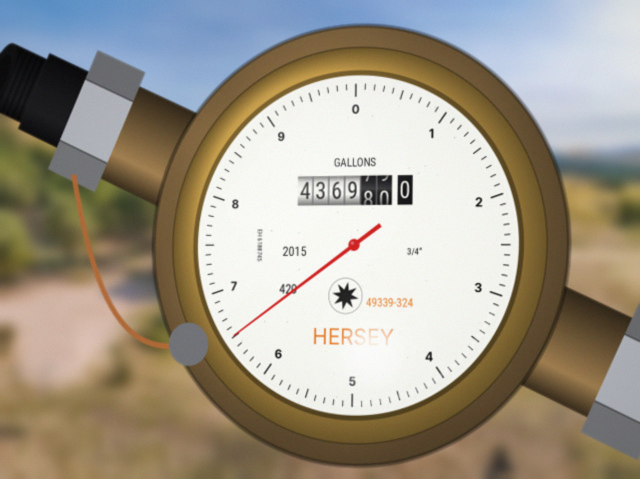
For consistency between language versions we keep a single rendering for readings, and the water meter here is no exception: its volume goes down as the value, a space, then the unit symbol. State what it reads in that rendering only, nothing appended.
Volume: 4369796.5 gal
